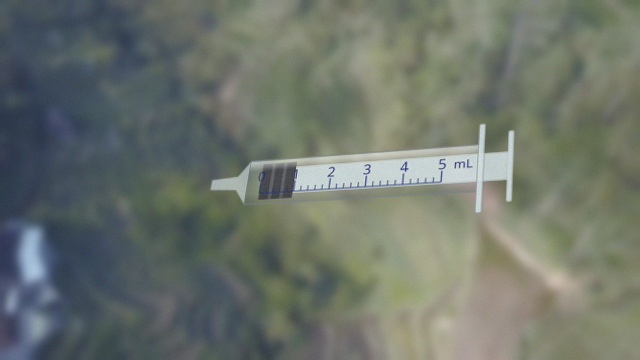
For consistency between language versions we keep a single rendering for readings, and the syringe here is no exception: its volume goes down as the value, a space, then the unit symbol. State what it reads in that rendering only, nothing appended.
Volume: 0 mL
